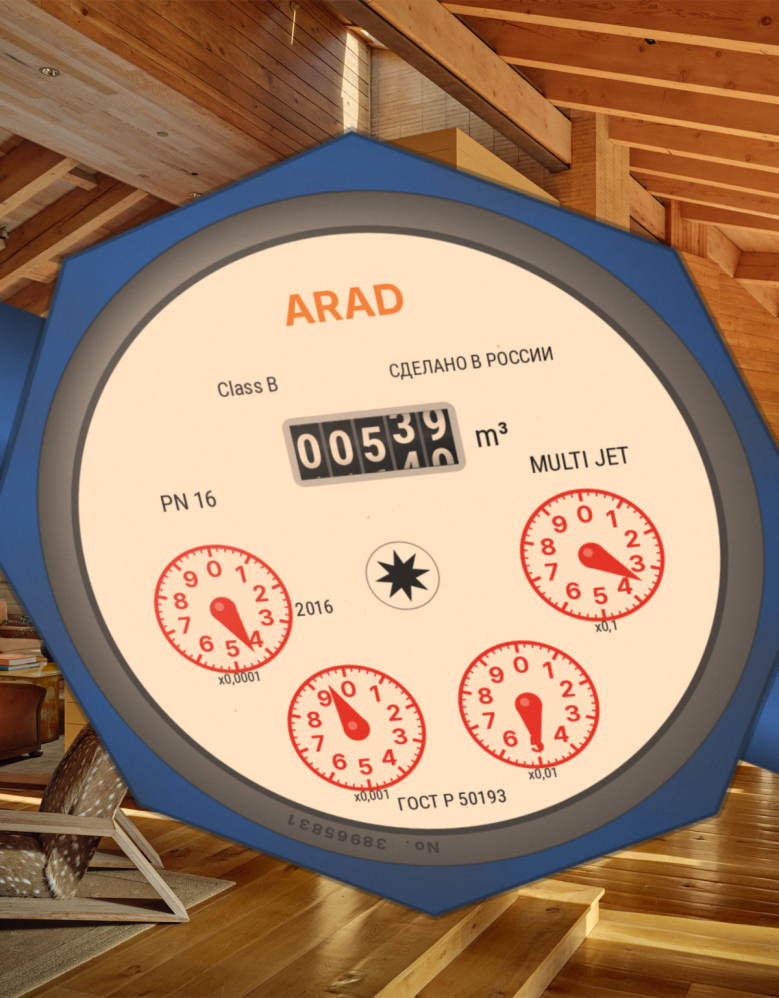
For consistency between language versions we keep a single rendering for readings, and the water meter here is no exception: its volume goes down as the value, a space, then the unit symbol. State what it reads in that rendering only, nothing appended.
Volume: 539.3494 m³
